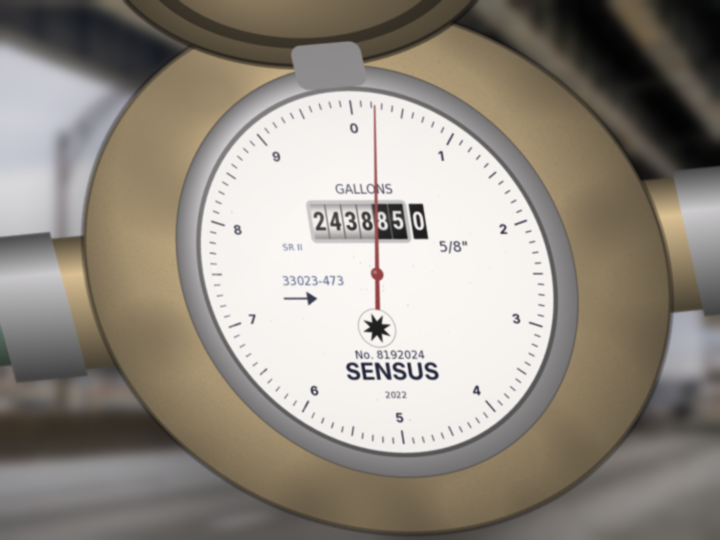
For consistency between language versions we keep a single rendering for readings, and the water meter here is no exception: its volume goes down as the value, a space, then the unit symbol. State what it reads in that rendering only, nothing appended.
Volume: 2438850.2 gal
